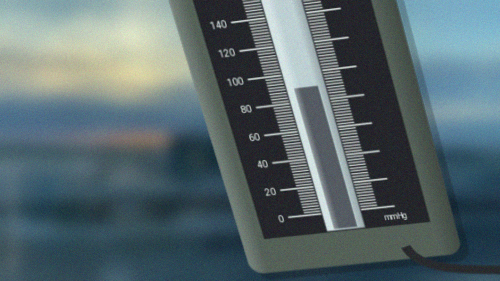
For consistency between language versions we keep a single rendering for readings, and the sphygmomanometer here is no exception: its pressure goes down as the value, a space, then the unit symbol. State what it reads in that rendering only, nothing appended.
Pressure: 90 mmHg
